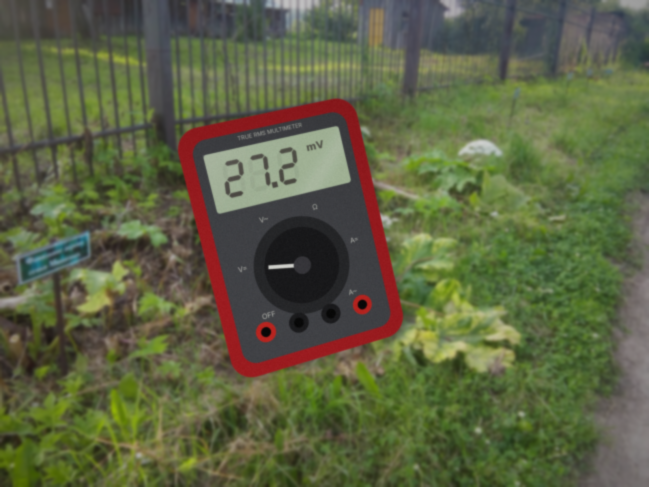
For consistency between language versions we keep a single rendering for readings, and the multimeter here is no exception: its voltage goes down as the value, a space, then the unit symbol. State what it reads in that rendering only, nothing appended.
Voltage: 27.2 mV
